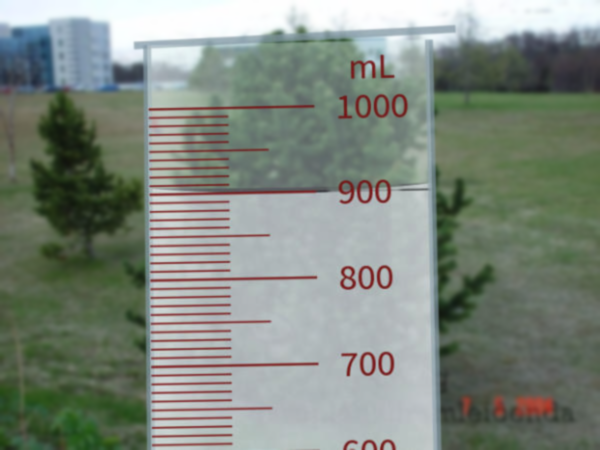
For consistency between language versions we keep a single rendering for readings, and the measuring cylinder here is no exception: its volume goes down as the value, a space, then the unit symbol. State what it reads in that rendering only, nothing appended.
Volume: 900 mL
